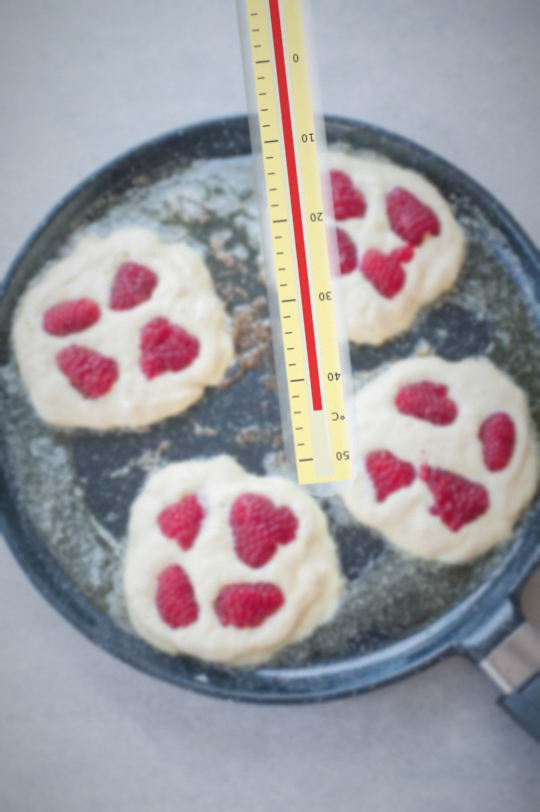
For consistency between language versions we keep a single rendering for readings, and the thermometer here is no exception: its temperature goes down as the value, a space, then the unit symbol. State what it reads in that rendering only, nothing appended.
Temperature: 44 °C
